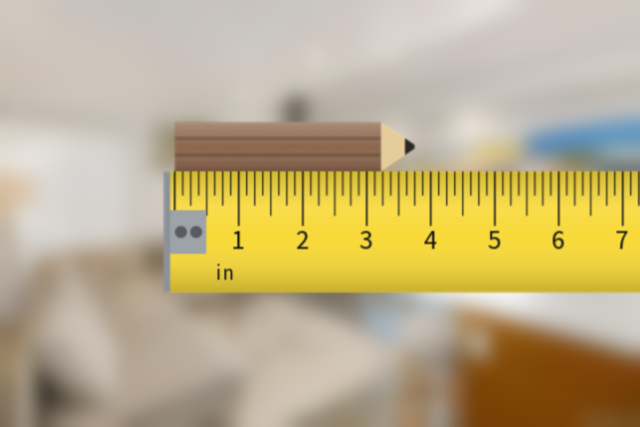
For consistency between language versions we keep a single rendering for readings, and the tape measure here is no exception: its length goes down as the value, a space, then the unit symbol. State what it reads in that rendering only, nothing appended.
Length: 3.75 in
